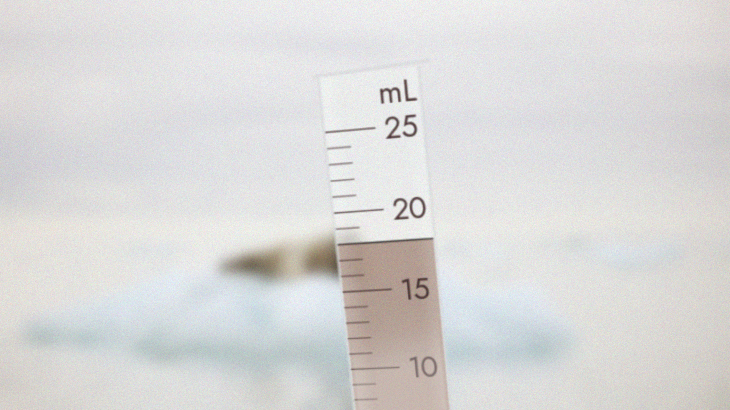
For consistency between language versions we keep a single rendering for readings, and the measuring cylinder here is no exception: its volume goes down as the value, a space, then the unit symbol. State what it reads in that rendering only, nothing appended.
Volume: 18 mL
